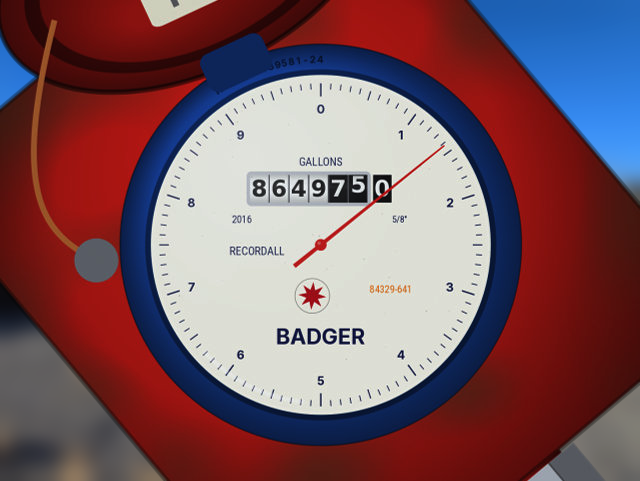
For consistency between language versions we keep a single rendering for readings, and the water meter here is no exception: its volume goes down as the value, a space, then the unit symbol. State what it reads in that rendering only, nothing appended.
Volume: 8649751.4 gal
